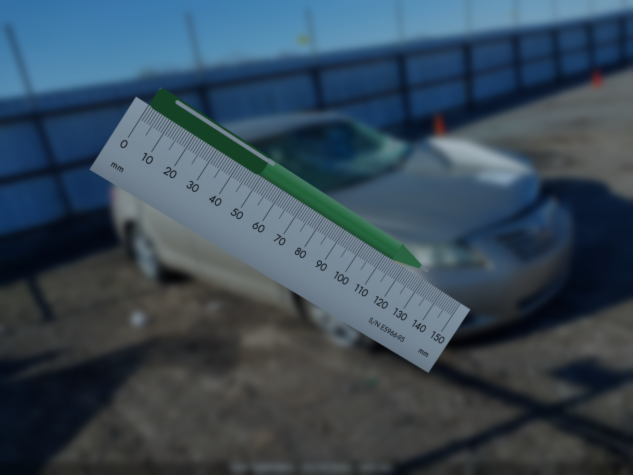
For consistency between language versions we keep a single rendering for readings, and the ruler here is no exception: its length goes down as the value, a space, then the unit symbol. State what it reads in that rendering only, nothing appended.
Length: 130 mm
